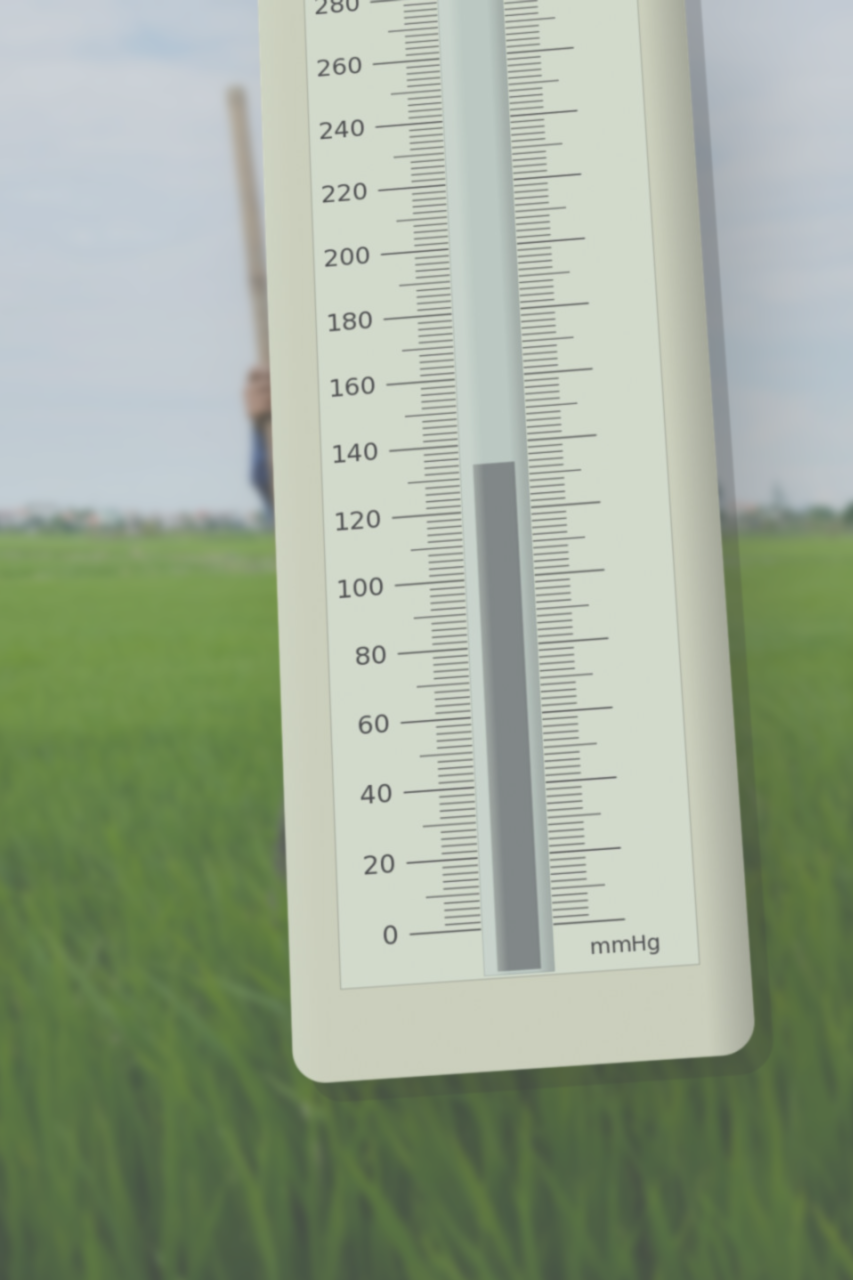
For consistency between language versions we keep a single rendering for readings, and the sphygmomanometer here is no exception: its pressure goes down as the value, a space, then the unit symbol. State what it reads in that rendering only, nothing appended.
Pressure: 134 mmHg
